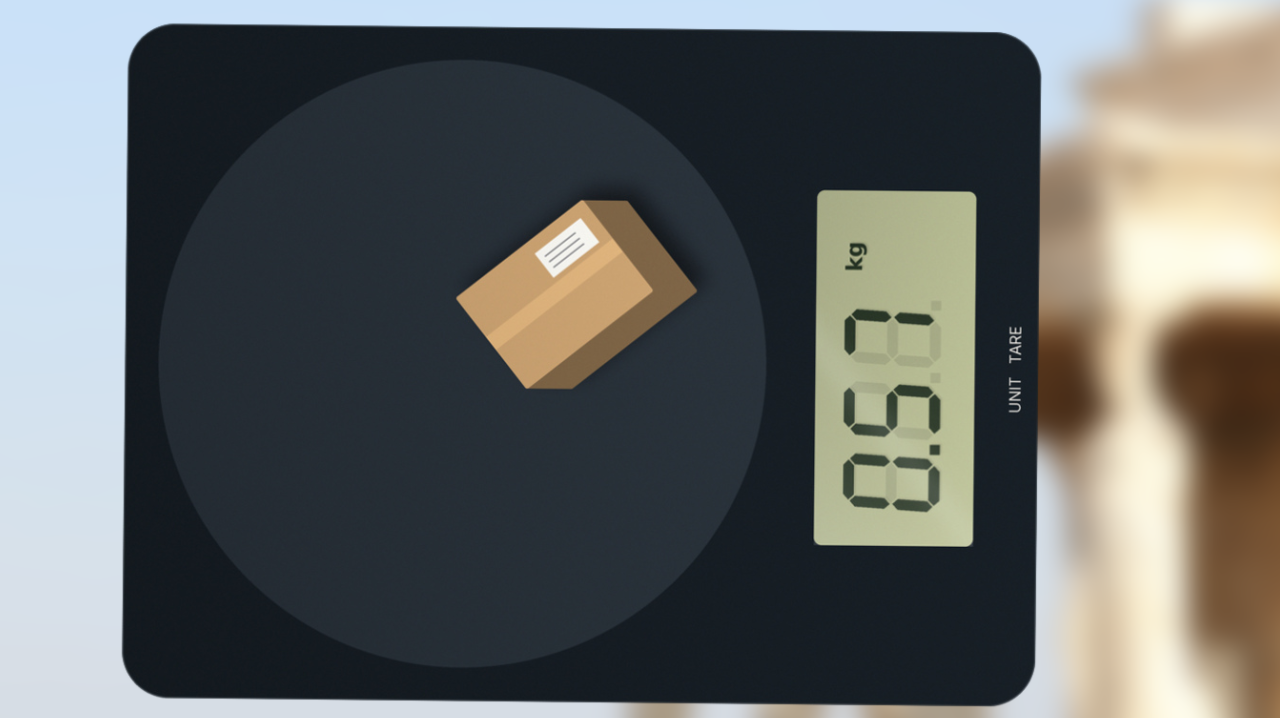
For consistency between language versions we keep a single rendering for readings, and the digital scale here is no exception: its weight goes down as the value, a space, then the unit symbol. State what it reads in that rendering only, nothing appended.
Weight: 0.57 kg
